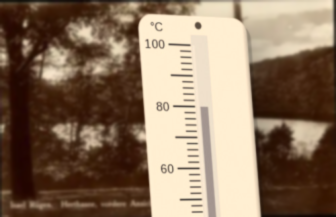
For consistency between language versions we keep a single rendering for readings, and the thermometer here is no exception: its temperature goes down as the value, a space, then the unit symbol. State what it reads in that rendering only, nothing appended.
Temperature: 80 °C
